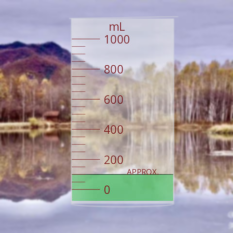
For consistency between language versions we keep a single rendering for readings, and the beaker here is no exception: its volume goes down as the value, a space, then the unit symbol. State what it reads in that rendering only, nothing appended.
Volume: 100 mL
